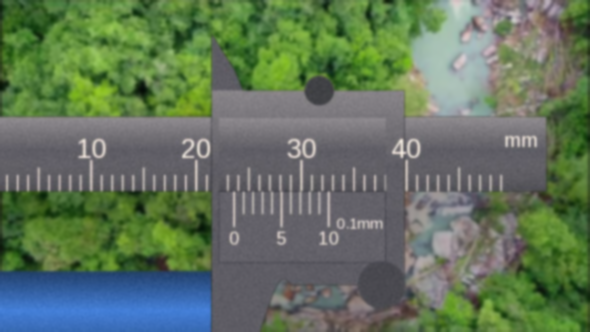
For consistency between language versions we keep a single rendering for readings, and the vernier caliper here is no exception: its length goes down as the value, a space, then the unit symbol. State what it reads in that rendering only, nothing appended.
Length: 23.6 mm
